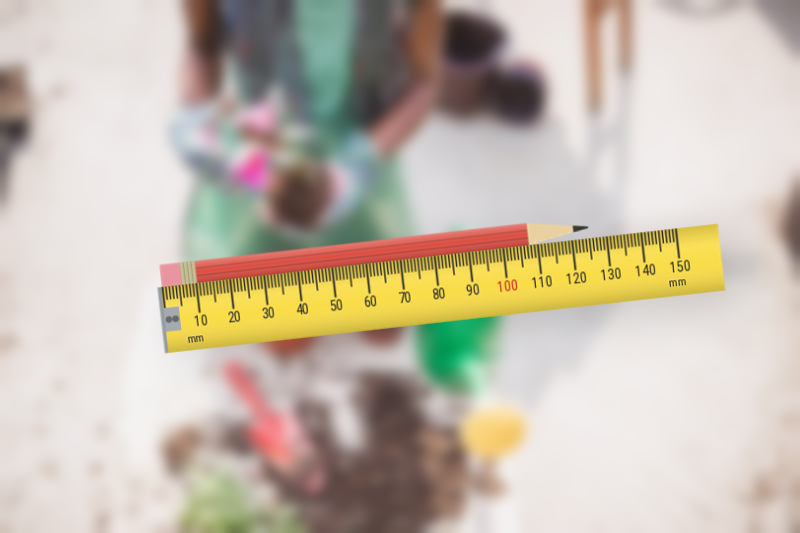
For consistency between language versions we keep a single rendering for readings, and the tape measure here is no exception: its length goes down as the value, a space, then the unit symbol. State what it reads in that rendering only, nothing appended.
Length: 125 mm
